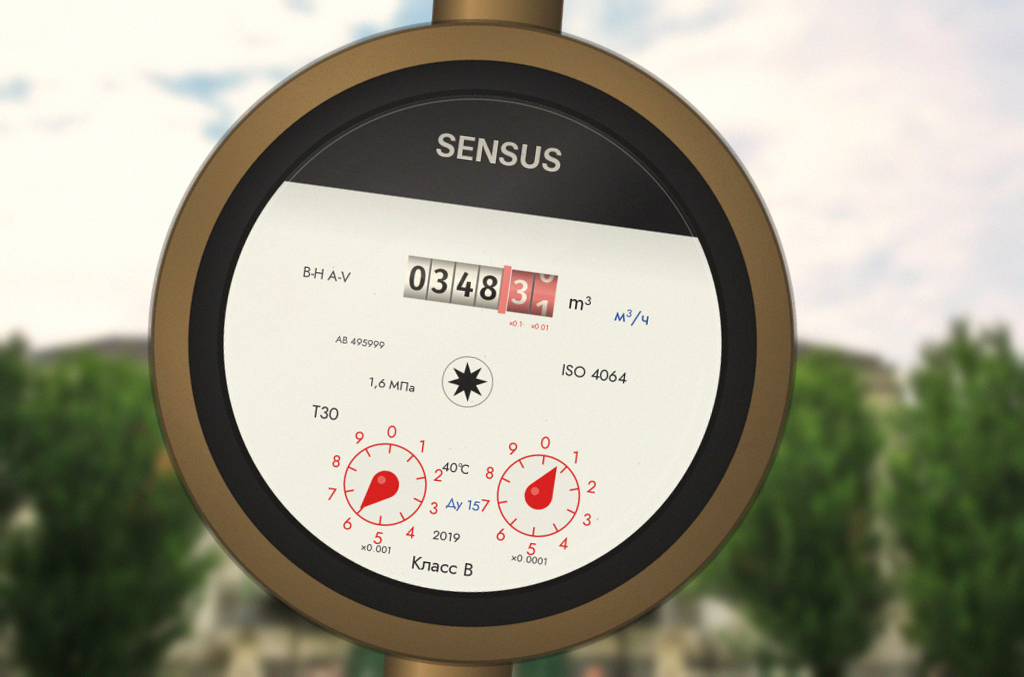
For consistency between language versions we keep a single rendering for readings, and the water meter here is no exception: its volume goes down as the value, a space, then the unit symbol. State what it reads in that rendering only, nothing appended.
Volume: 348.3060 m³
